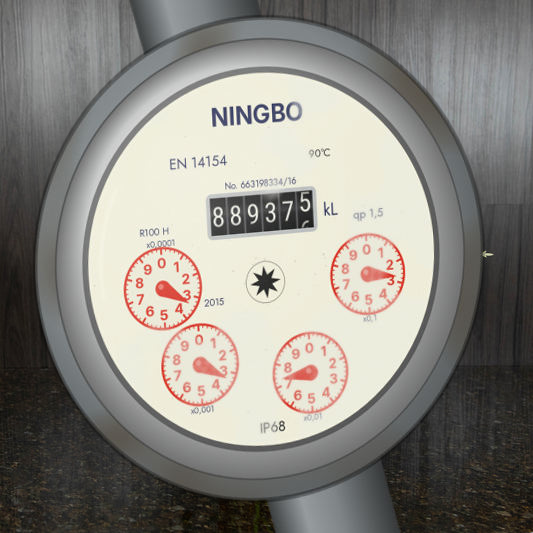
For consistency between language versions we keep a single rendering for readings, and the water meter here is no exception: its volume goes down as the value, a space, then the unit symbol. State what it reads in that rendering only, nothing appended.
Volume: 889375.2733 kL
